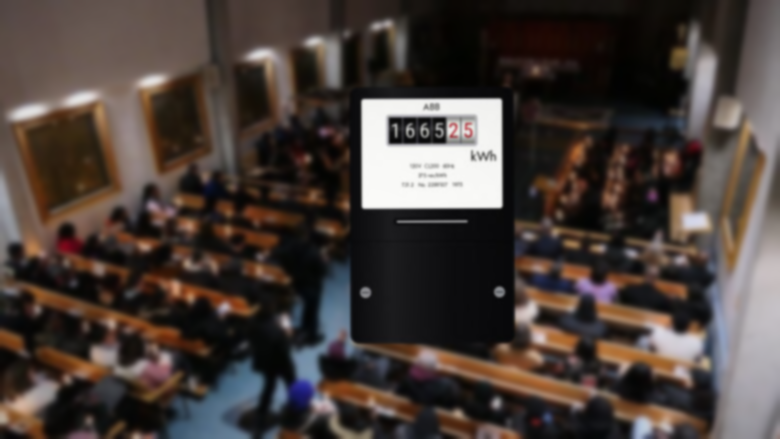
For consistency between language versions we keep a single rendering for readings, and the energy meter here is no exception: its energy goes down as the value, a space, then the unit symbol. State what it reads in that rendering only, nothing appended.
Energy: 1665.25 kWh
